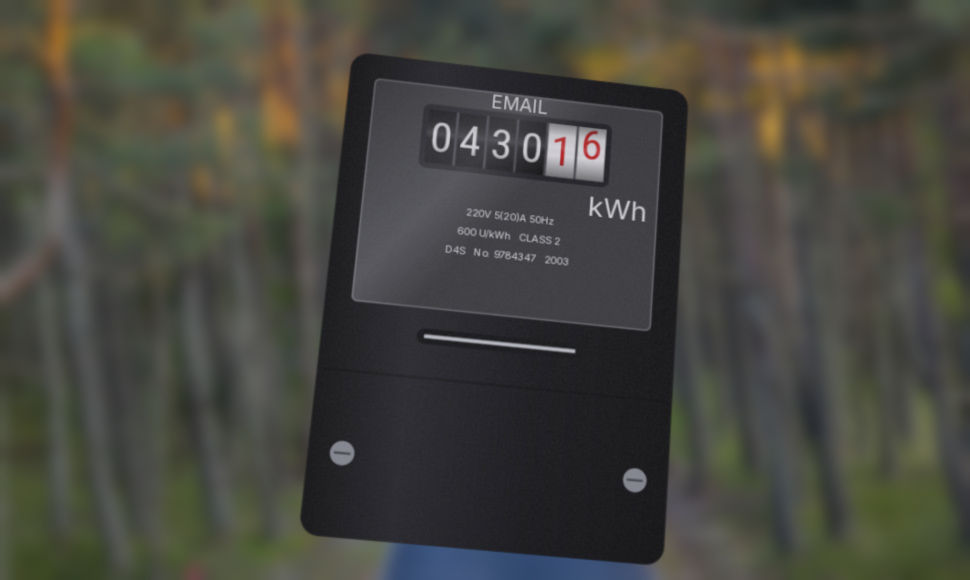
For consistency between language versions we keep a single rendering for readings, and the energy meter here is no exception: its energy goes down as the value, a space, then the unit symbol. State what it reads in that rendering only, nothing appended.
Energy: 430.16 kWh
